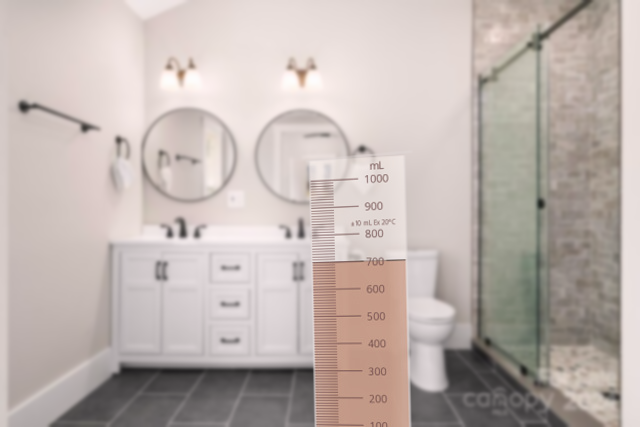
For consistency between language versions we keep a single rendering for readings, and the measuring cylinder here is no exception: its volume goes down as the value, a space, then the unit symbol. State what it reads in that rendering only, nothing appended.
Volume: 700 mL
